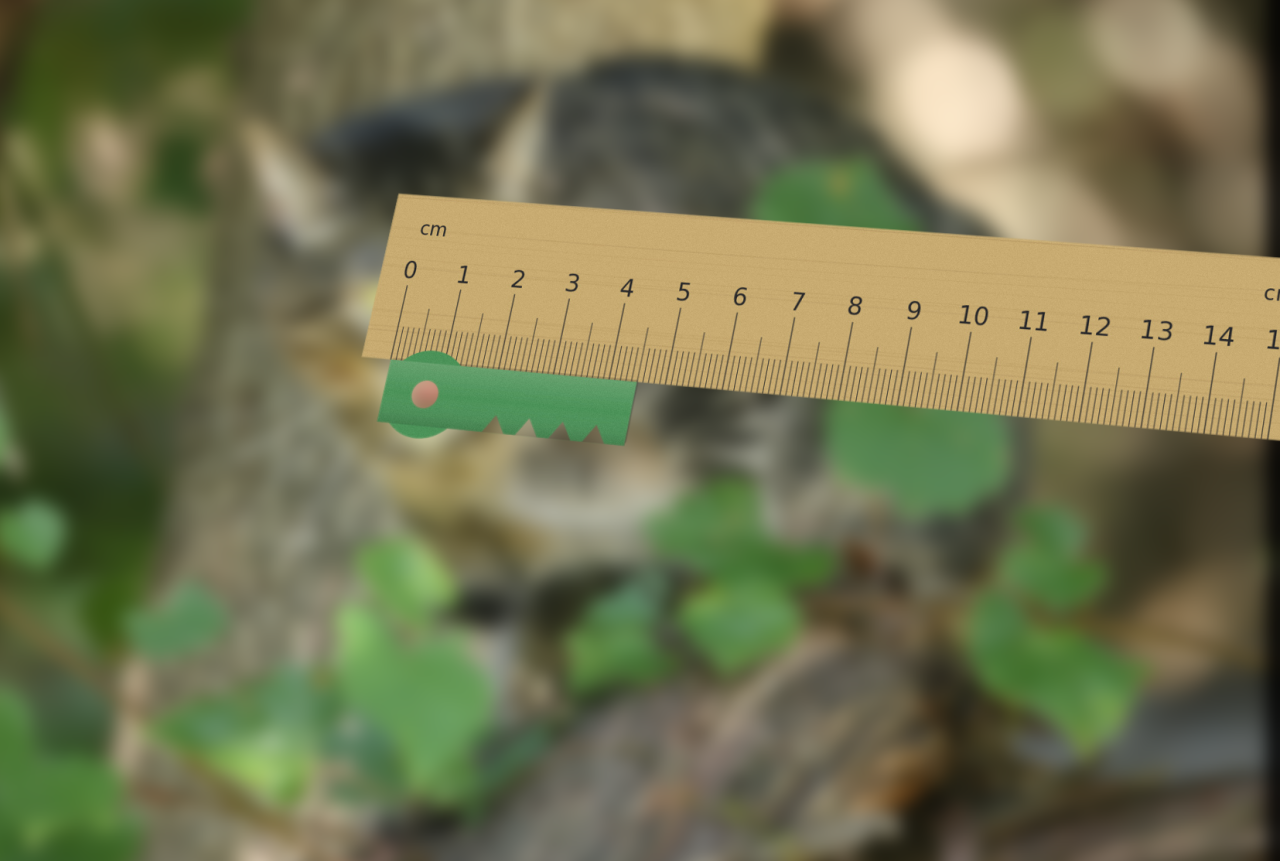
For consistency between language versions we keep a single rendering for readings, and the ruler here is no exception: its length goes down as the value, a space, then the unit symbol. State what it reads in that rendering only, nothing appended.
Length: 4.5 cm
